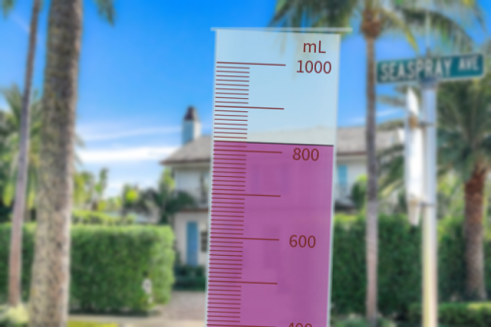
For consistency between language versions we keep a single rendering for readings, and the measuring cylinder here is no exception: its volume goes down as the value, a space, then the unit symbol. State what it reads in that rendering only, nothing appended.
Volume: 820 mL
